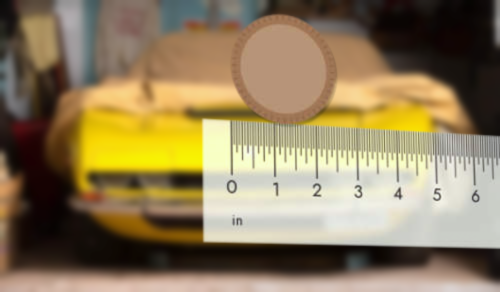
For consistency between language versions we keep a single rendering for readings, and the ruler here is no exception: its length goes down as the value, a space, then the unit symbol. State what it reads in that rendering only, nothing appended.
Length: 2.5 in
